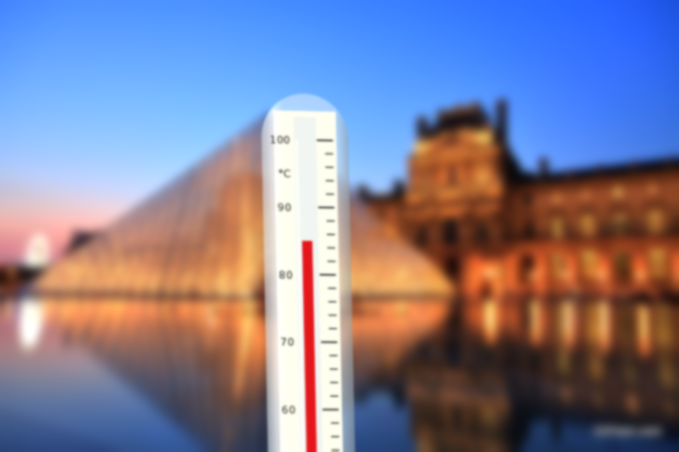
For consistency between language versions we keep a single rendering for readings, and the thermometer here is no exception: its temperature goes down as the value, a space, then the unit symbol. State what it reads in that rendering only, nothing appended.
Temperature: 85 °C
